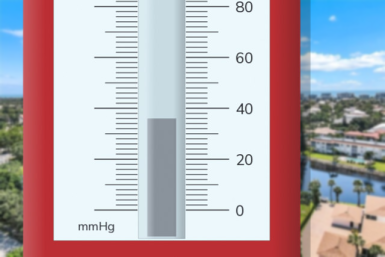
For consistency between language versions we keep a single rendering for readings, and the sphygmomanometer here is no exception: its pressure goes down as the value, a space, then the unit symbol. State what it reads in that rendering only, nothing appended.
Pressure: 36 mmHg
